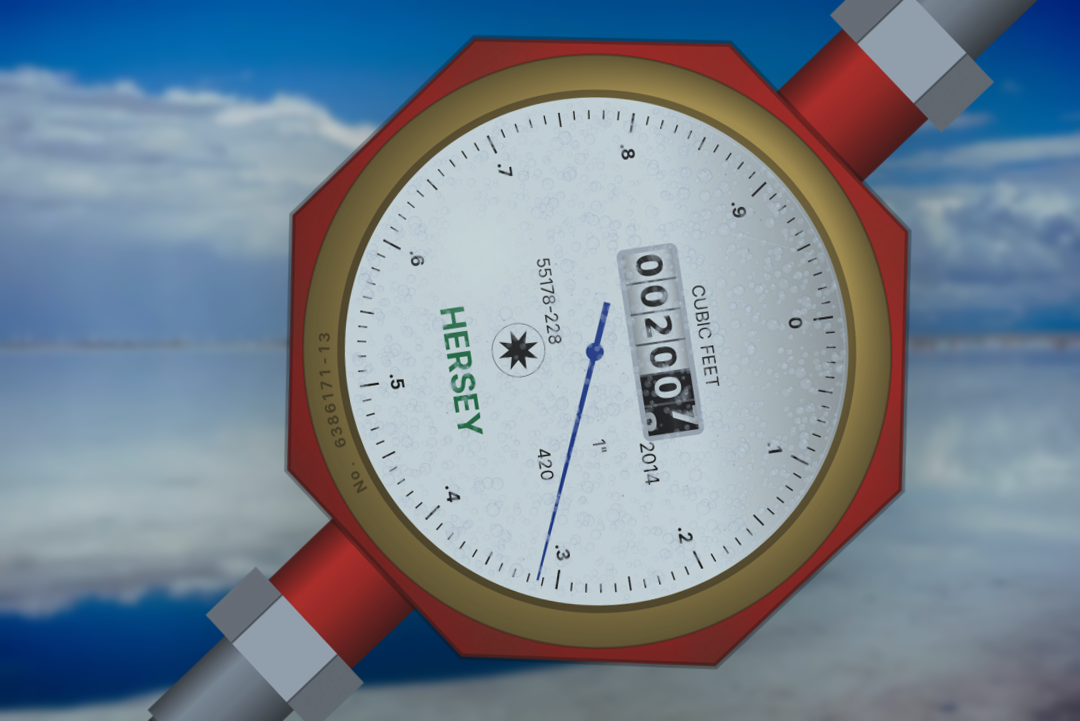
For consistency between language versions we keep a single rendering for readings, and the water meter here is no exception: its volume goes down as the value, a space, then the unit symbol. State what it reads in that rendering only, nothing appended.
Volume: 2007.31 ft³
